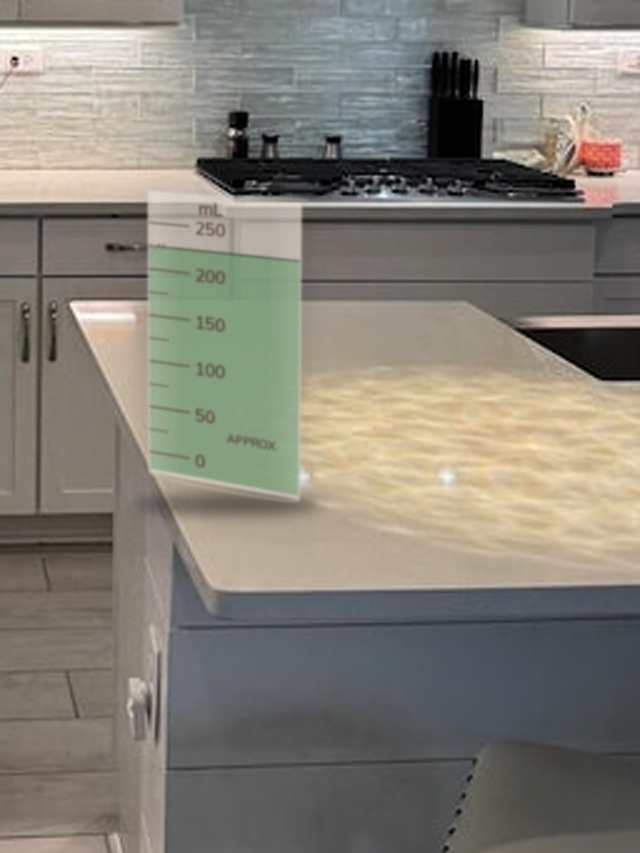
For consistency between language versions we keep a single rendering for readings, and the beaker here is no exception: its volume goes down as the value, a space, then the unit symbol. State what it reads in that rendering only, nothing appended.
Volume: 225 mL
